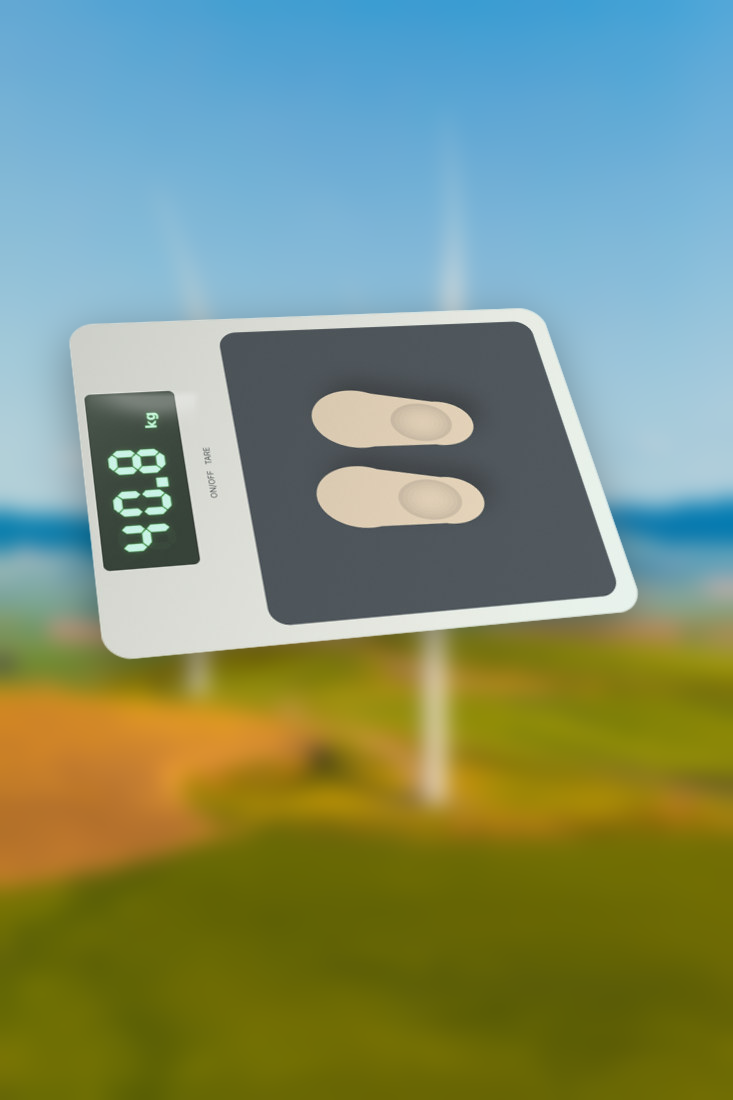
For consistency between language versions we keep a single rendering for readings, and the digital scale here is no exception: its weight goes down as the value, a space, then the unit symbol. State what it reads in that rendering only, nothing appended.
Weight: 40.8 kg
